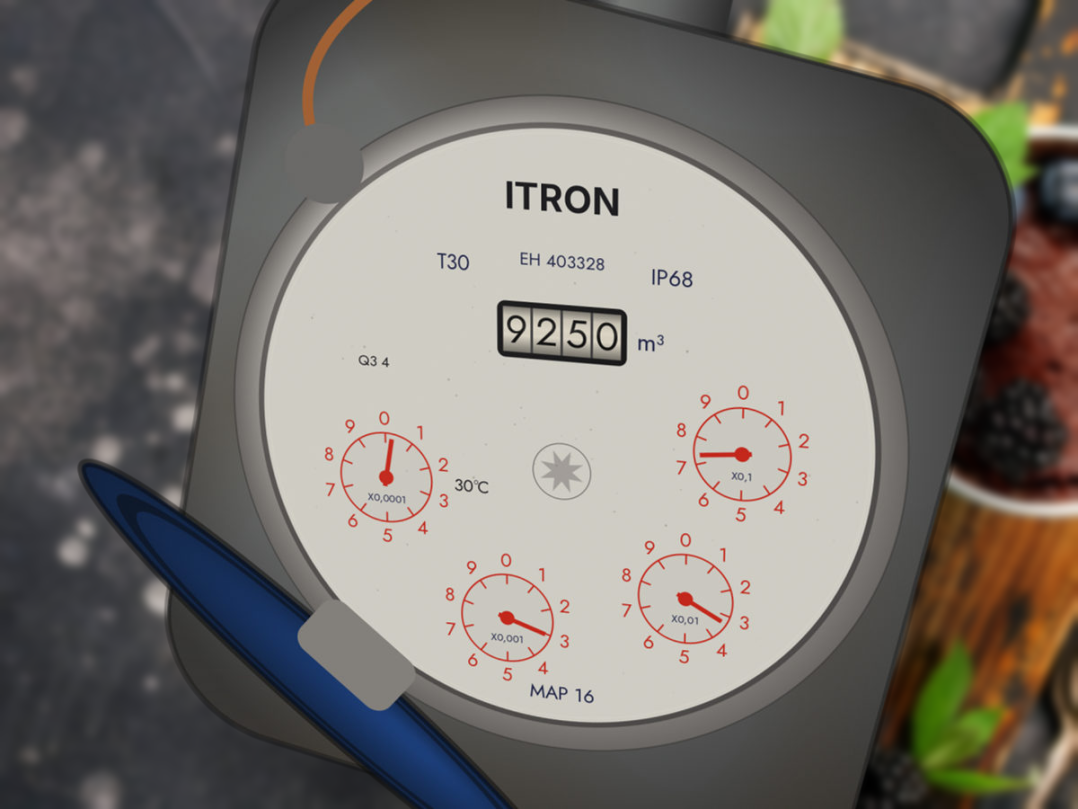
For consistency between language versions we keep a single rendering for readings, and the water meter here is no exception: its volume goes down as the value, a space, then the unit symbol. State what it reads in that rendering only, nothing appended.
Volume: 9250.7330 m³
